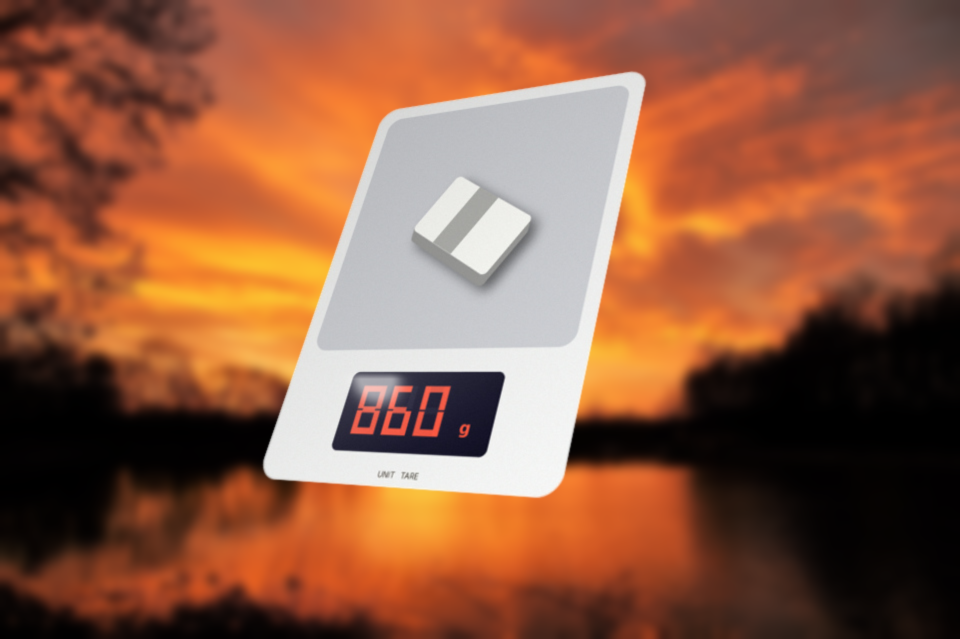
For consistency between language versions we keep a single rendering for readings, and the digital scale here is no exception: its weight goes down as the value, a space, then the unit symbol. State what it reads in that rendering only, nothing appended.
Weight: 860 g
